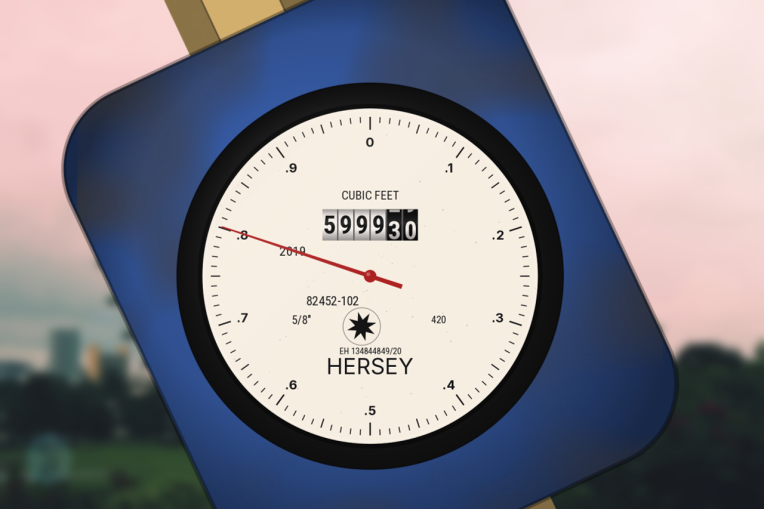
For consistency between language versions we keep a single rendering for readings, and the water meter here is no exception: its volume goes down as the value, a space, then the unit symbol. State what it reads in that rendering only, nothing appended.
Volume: 599929.80 ft³
